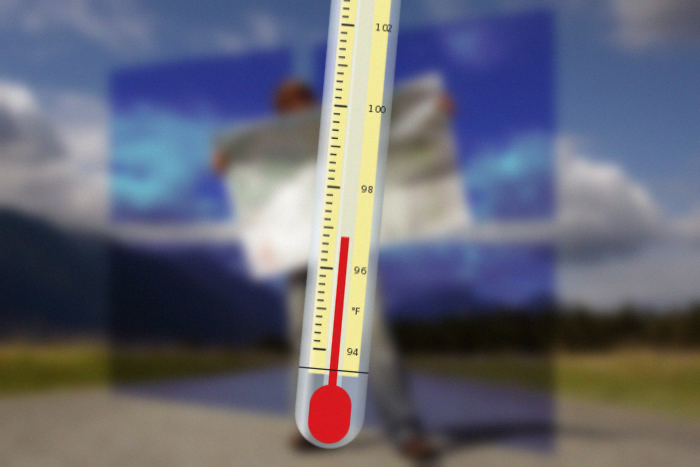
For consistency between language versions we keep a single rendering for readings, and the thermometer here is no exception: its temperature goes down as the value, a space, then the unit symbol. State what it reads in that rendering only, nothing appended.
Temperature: 96.8 °F
